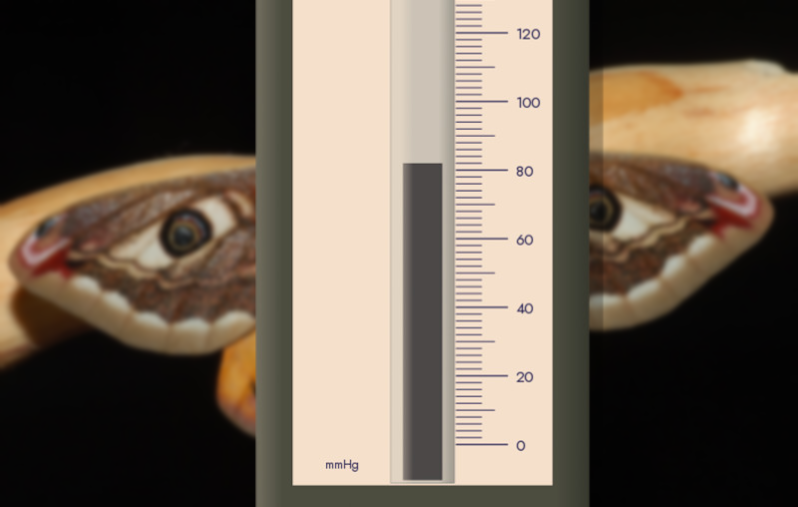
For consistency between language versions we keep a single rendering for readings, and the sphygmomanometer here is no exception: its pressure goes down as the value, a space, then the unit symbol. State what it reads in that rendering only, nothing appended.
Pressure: 82 mmHg
